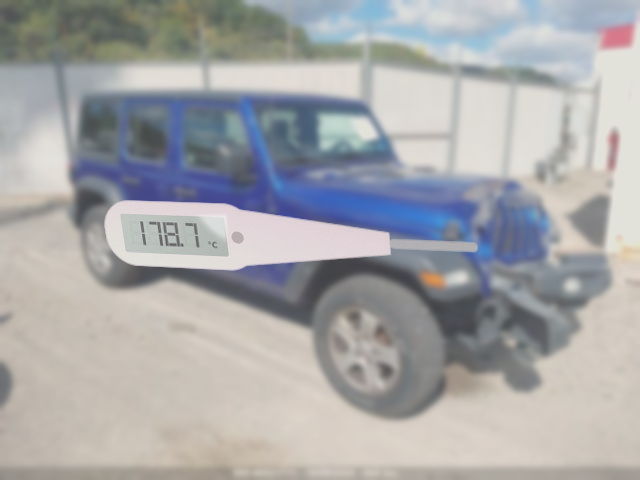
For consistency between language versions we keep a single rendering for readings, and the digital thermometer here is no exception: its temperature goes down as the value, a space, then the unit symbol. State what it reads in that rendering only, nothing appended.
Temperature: 178.7 °C
